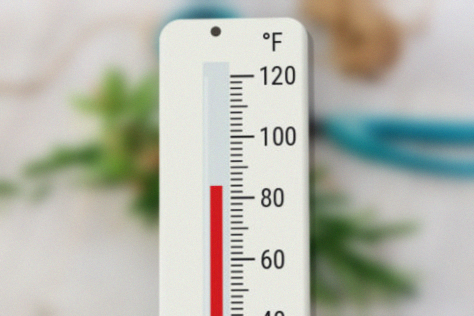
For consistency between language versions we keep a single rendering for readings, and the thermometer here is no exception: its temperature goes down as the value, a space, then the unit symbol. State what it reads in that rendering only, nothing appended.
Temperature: 84 °F
